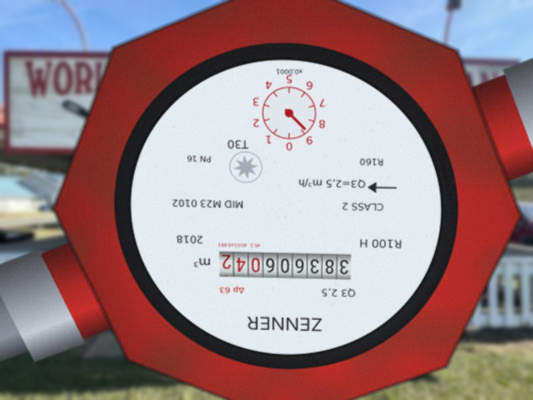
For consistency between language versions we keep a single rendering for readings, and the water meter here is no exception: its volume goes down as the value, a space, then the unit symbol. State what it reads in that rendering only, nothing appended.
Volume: 383606.0418 m³
